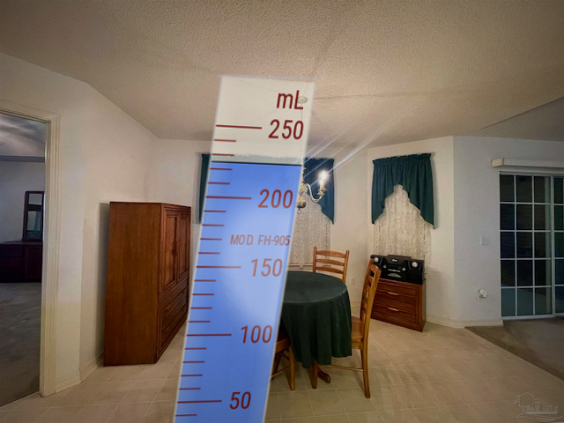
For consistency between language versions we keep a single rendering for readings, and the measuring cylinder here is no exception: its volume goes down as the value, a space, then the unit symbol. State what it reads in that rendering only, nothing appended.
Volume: 225 mL
